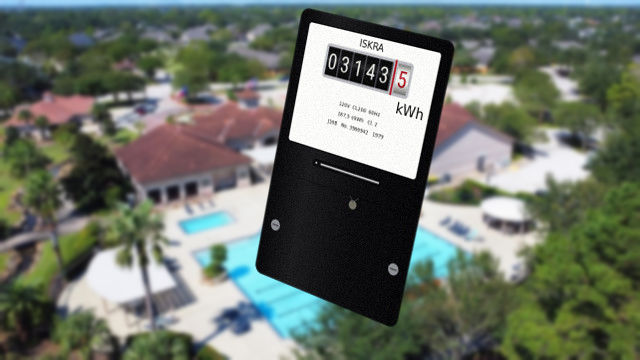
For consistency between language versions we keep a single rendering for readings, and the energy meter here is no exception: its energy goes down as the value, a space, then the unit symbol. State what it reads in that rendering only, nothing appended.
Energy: 3143.5 kWh
